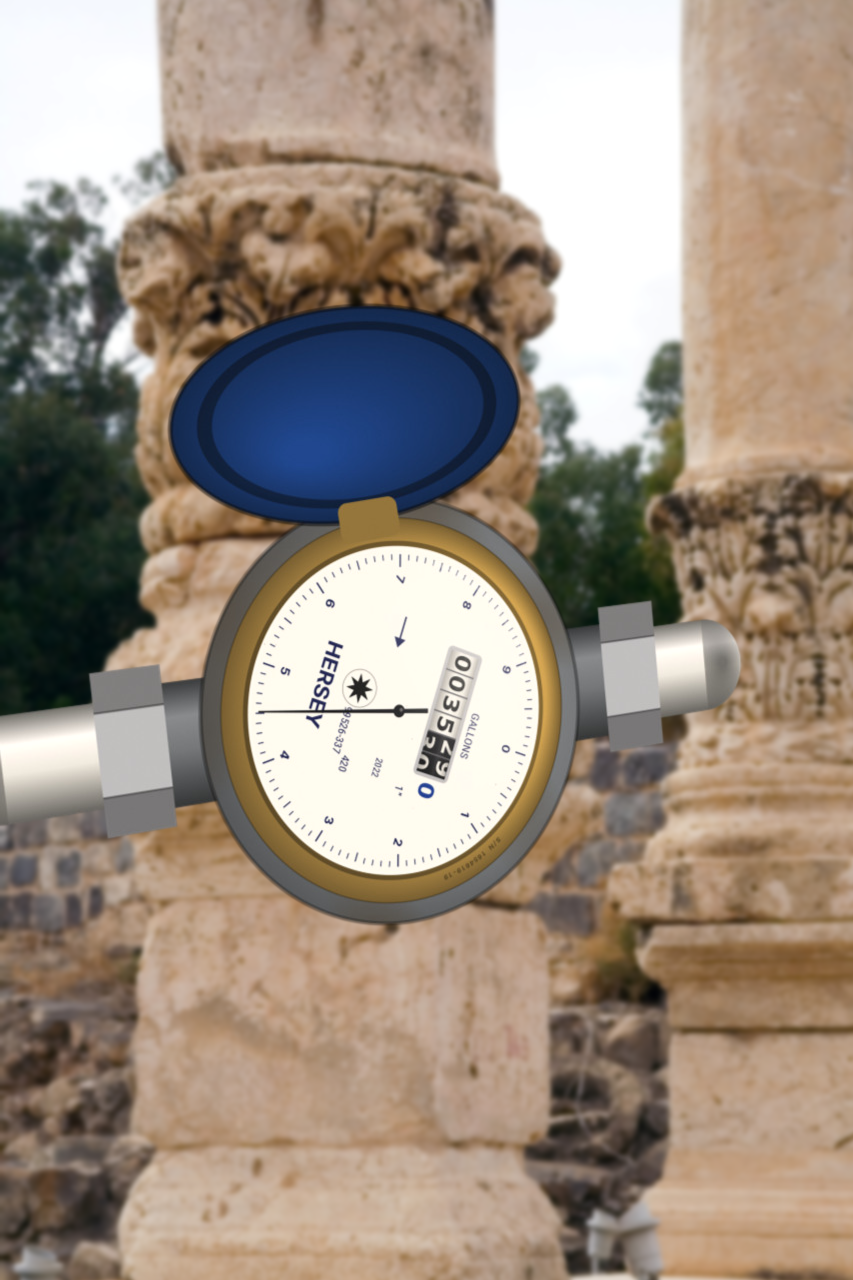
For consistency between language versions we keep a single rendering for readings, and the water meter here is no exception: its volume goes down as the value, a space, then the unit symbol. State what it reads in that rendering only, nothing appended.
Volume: 35294.5 gal
